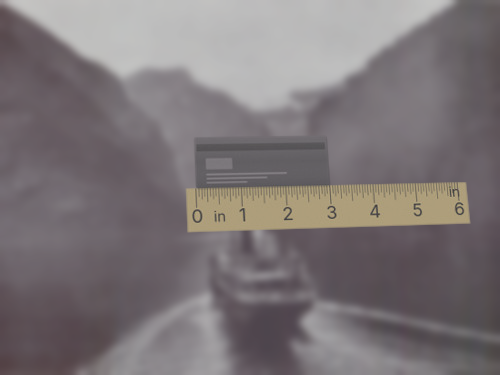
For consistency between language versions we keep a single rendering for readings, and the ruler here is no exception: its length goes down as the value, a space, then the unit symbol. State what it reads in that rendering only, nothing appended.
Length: 3 in
